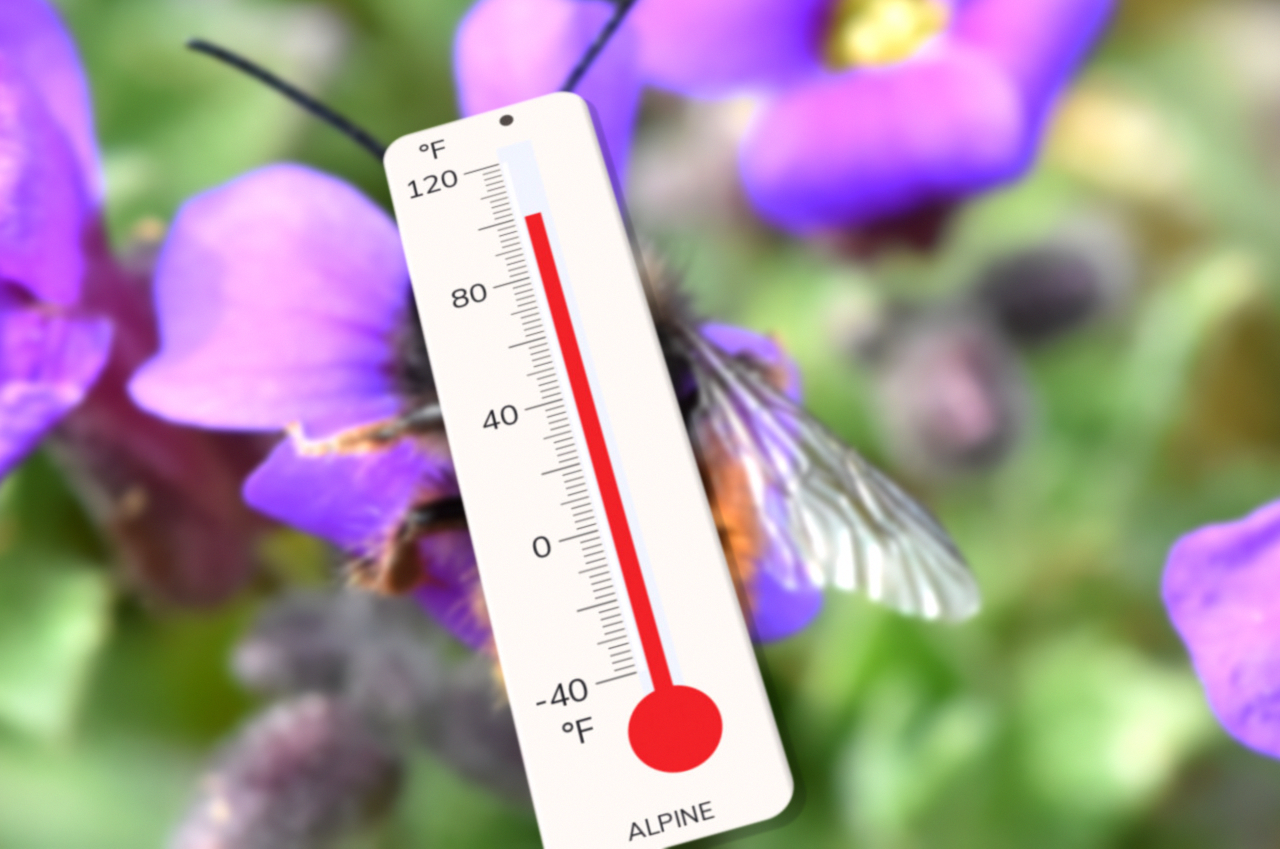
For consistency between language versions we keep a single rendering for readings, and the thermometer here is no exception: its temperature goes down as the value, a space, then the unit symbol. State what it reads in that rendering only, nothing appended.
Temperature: 100 °F
